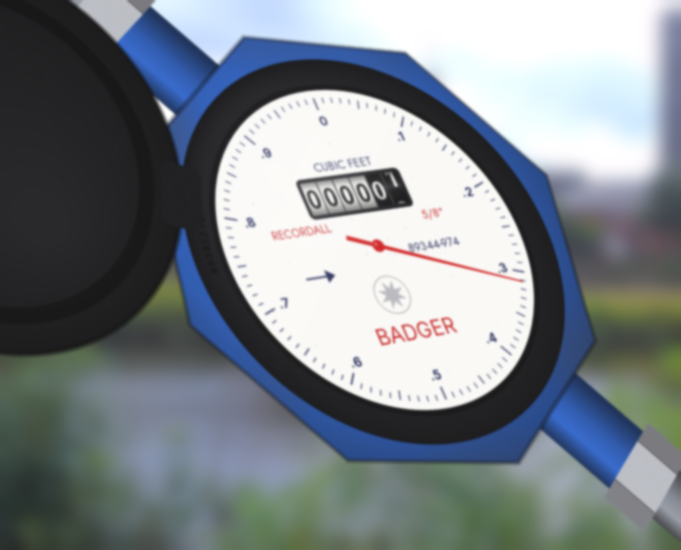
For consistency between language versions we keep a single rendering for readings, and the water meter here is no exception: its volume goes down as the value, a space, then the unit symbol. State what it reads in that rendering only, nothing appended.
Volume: 1.31 ft³
